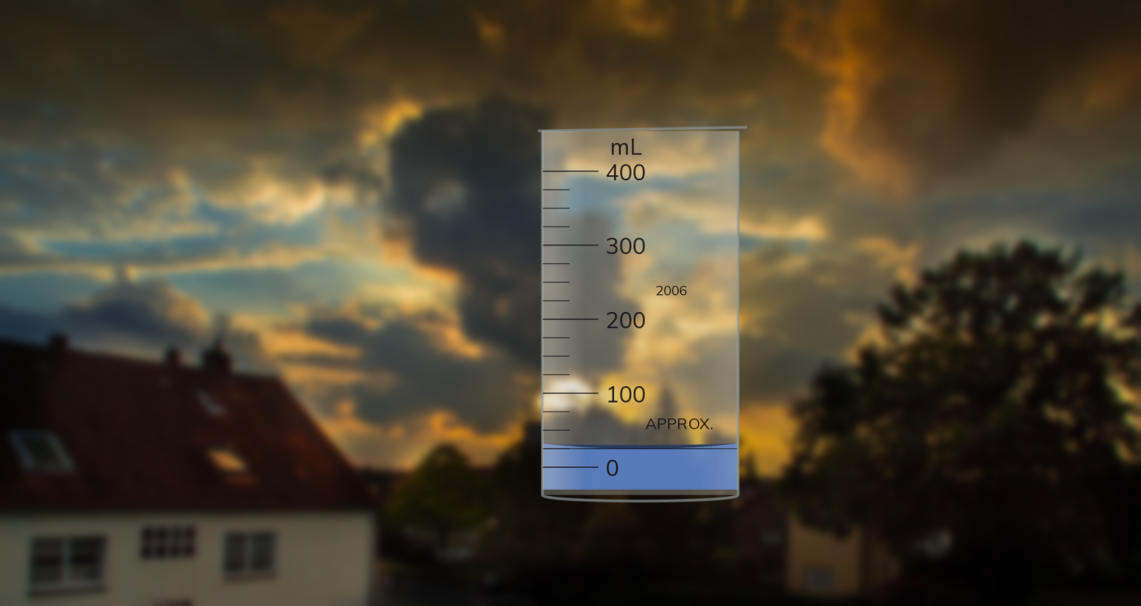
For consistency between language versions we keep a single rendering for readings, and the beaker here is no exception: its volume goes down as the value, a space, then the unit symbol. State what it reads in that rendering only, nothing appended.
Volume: 25 mL
